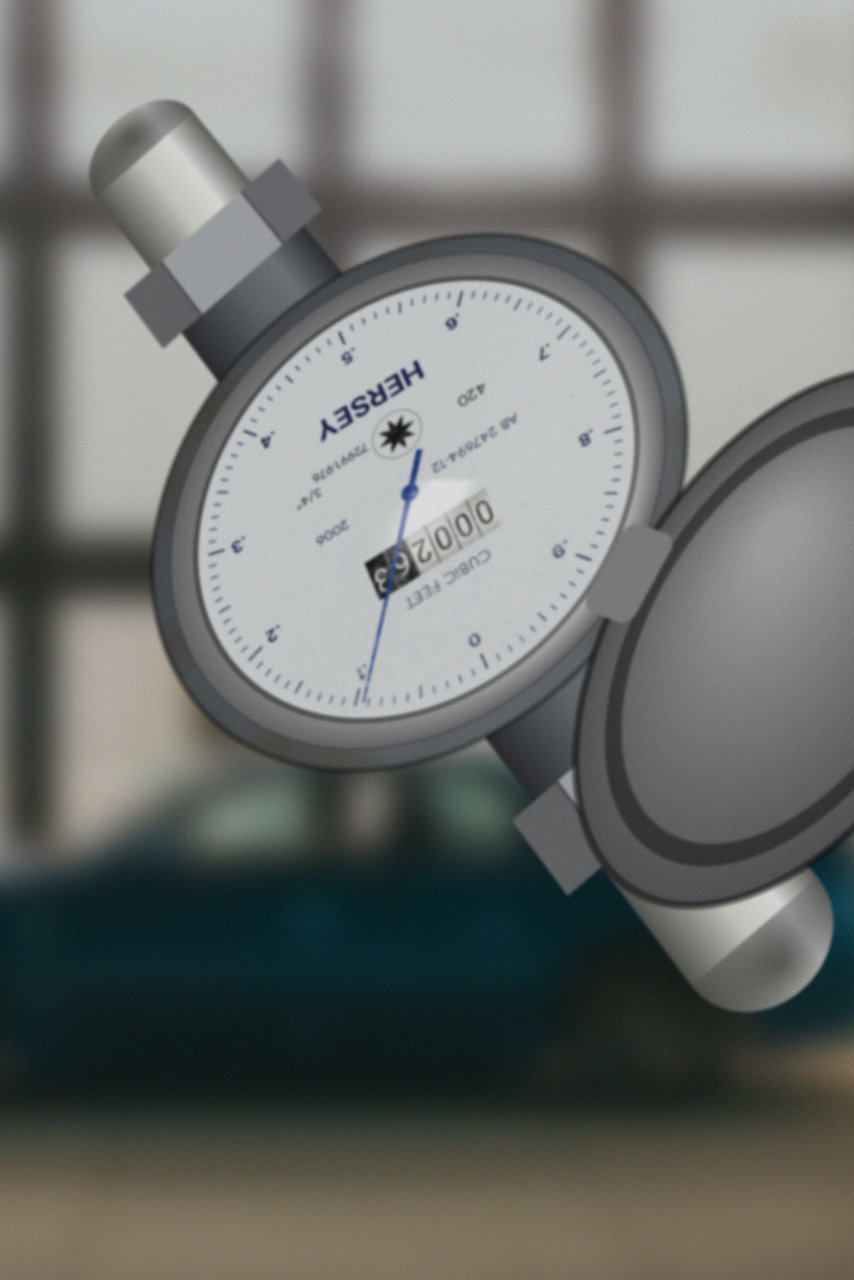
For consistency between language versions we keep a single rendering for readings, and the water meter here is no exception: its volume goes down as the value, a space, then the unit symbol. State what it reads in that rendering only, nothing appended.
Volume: 263.09 ft³
